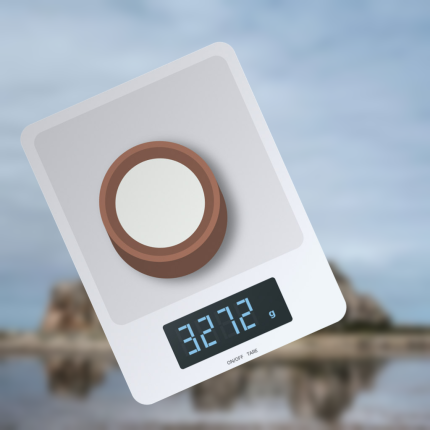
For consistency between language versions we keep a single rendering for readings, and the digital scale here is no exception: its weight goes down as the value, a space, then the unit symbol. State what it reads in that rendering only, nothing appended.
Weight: 3272 g
